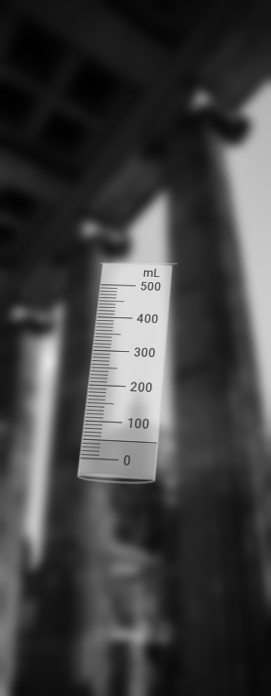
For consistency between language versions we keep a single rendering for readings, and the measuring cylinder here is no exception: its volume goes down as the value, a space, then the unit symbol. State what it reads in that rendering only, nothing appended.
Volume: 50 mL
